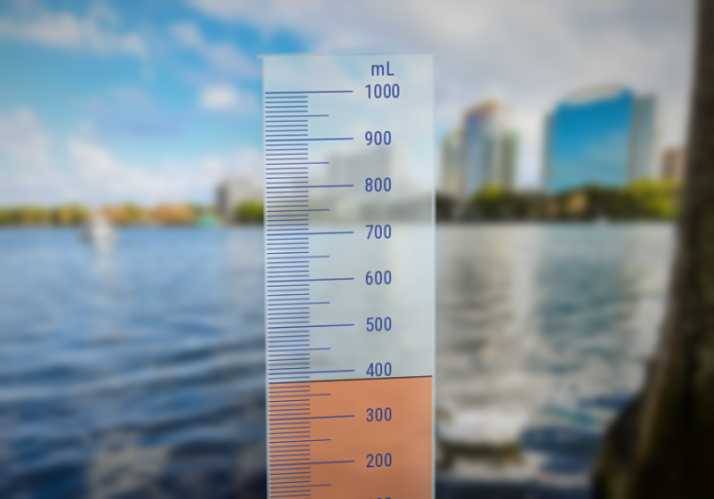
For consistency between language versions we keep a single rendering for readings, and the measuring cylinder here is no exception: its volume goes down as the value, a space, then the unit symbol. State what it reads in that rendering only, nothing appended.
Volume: 380 mL
